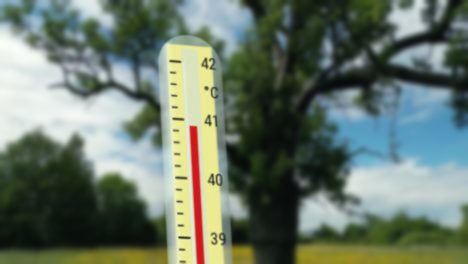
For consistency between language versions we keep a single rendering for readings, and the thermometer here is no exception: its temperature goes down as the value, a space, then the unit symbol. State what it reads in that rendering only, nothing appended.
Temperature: 40.9 °C
